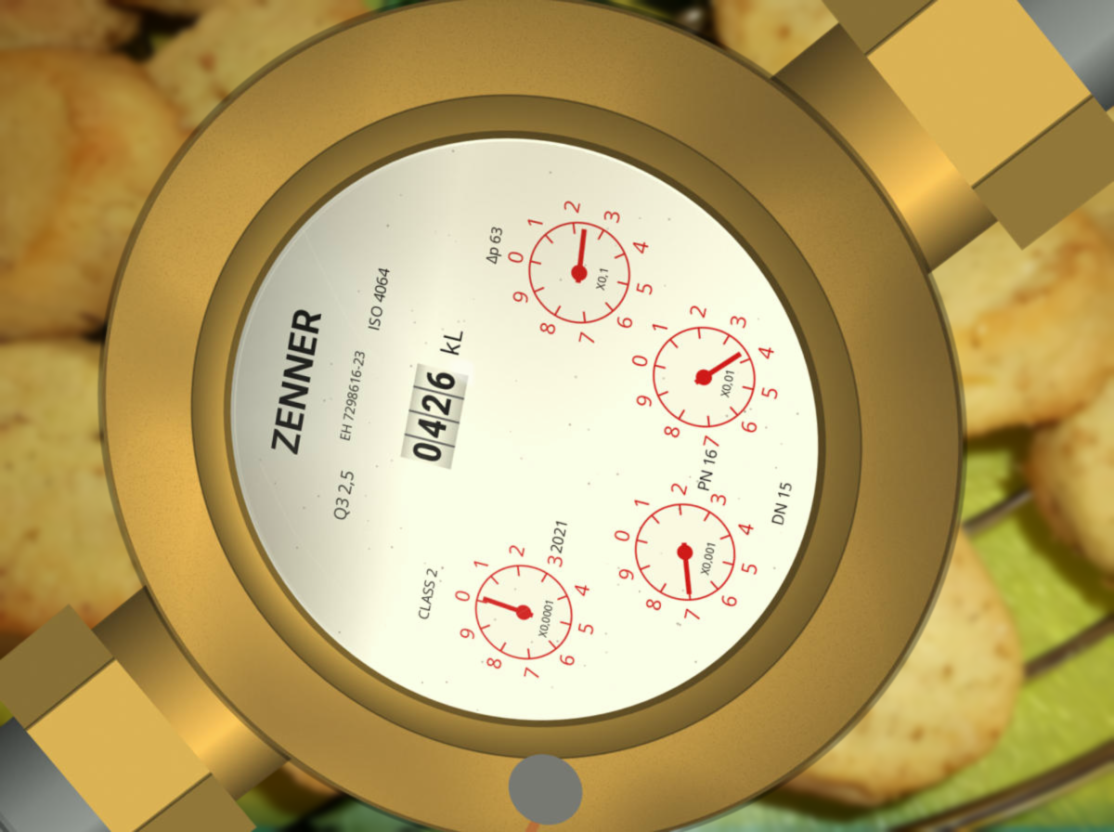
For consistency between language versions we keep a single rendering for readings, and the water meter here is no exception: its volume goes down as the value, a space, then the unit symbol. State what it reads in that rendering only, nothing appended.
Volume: 426.2370 kL
